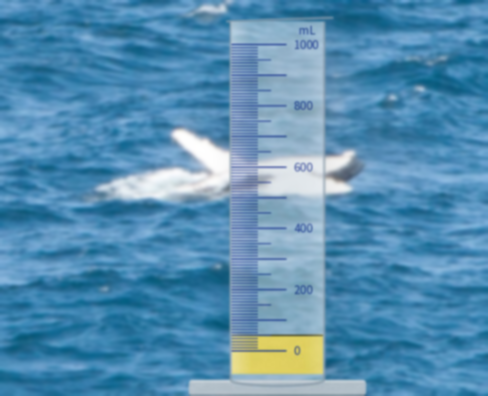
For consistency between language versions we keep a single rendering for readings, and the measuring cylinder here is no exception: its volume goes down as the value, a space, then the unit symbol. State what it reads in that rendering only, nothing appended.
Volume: 50 mL
